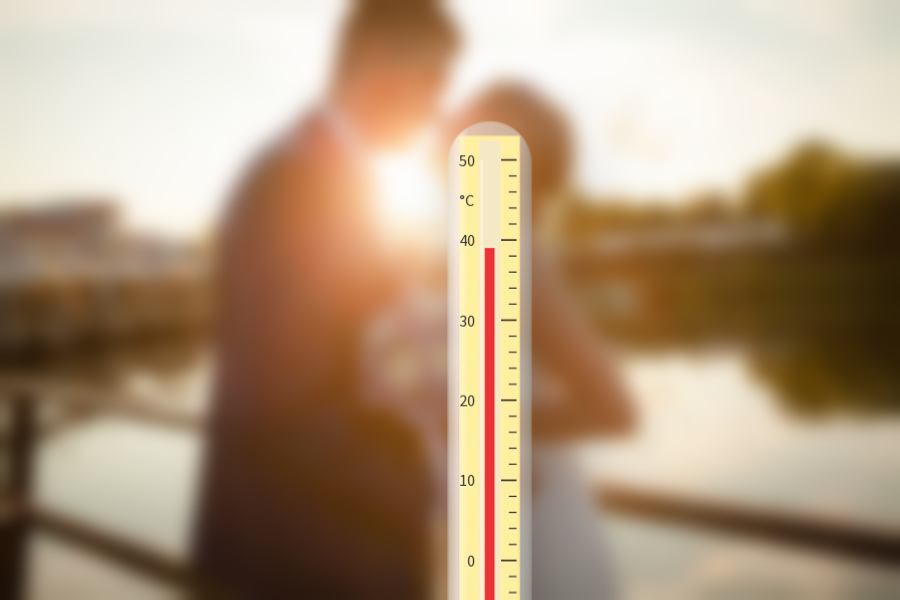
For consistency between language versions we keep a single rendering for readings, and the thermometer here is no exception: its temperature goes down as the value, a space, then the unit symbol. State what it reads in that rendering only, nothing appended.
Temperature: 39 °C
